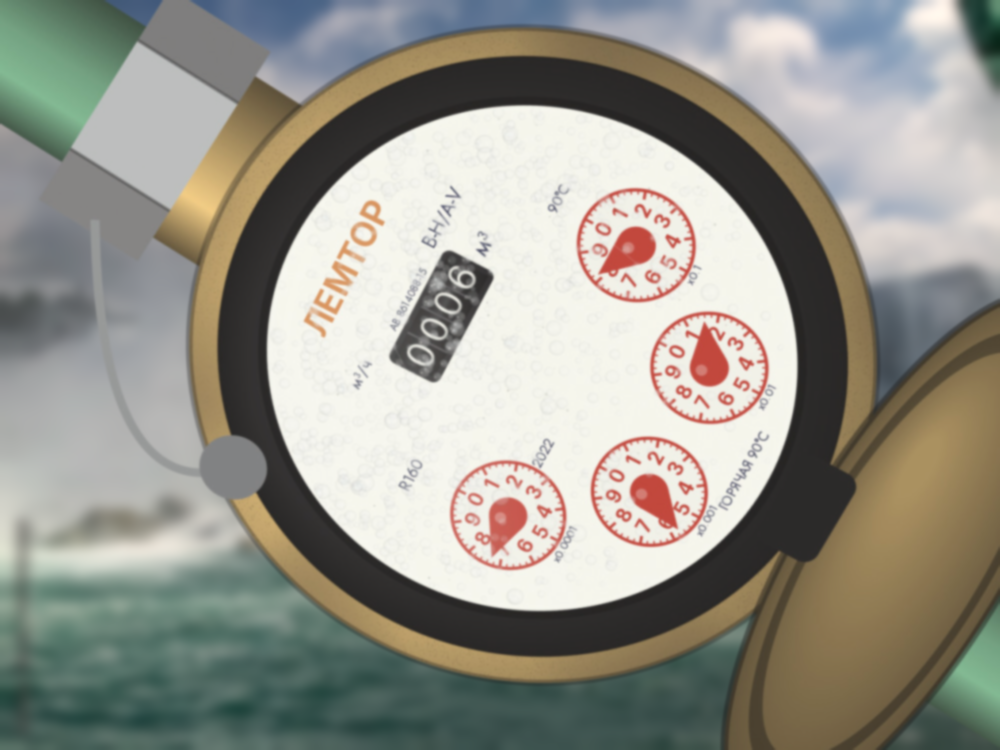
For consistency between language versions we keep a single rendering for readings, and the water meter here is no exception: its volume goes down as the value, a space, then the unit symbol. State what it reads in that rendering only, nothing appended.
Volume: 6.8157 m³
